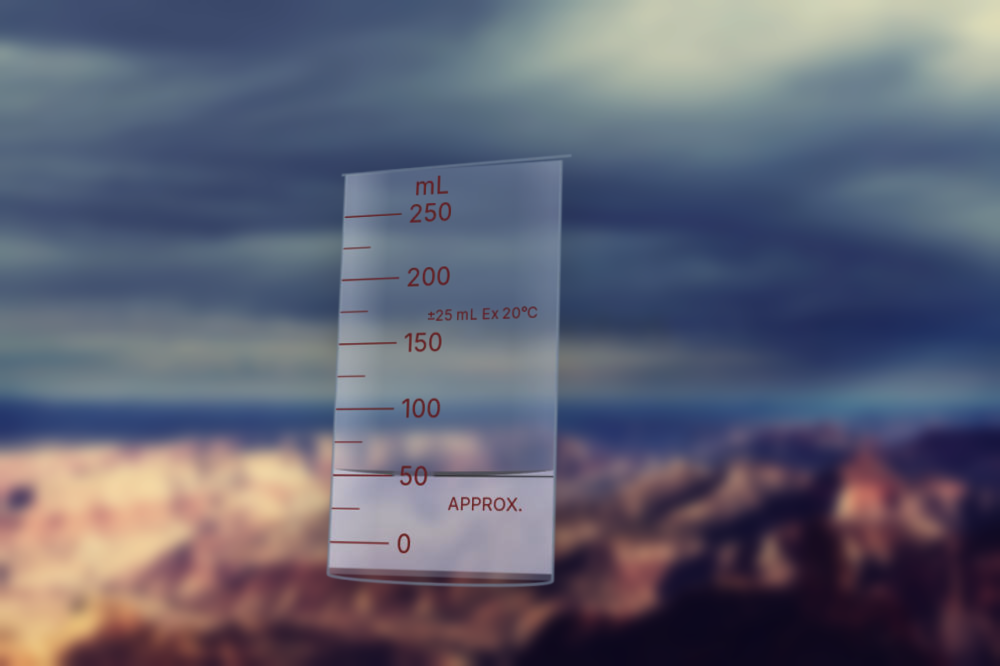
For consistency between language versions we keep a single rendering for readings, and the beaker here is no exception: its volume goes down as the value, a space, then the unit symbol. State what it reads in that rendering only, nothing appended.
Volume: 50 mL
